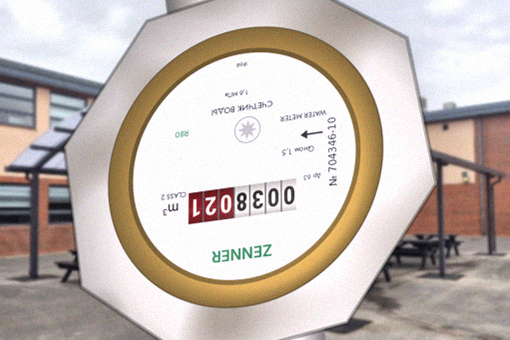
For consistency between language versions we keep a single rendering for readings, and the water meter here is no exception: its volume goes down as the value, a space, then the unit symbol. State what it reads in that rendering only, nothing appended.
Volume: 38.021 m³
